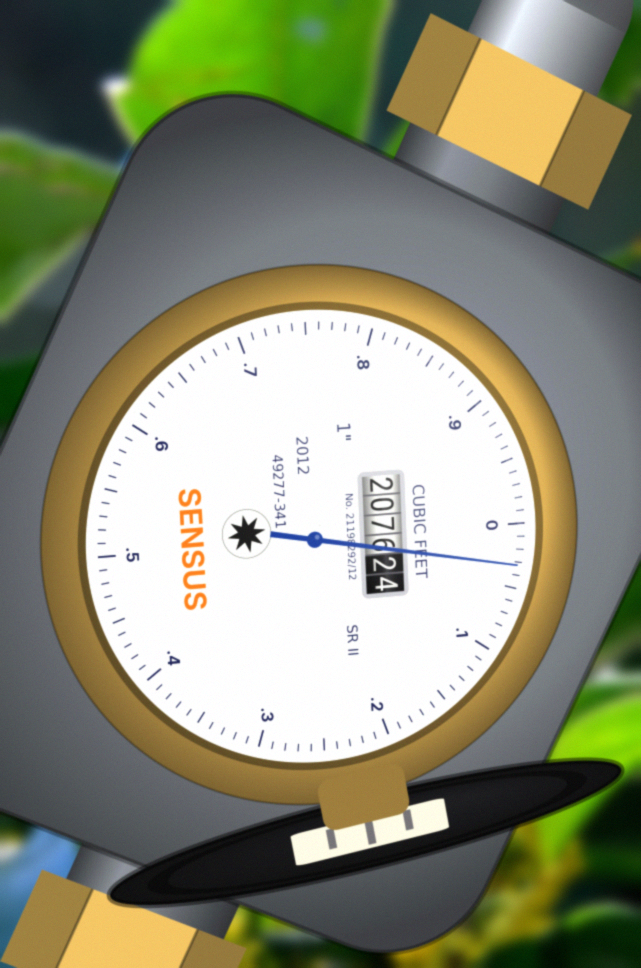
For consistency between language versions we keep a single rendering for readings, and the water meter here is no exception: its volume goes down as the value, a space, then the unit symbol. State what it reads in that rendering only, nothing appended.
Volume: 207624.03 ft³
